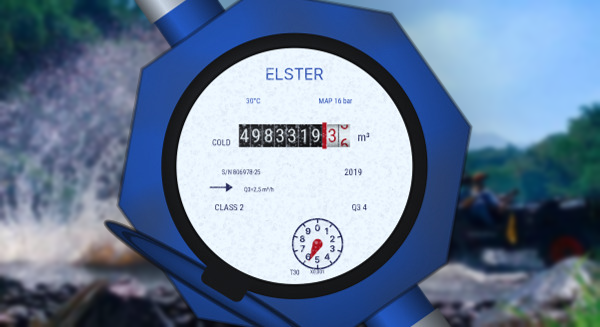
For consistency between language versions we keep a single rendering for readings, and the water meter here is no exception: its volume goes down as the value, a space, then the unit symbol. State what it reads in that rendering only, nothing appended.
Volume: 4983319.355 m³
